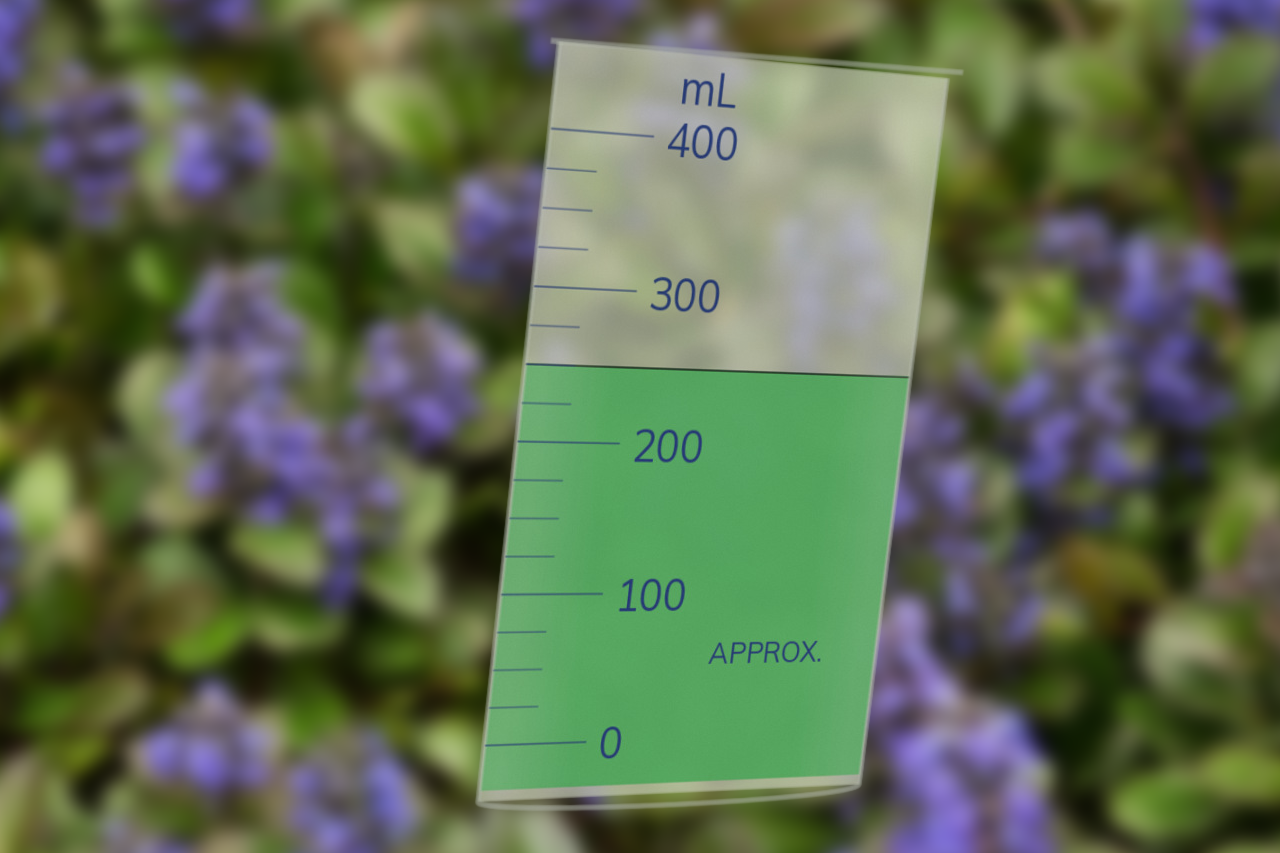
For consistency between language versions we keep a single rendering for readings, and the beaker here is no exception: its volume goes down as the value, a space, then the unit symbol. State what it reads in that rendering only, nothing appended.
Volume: 250 mL
